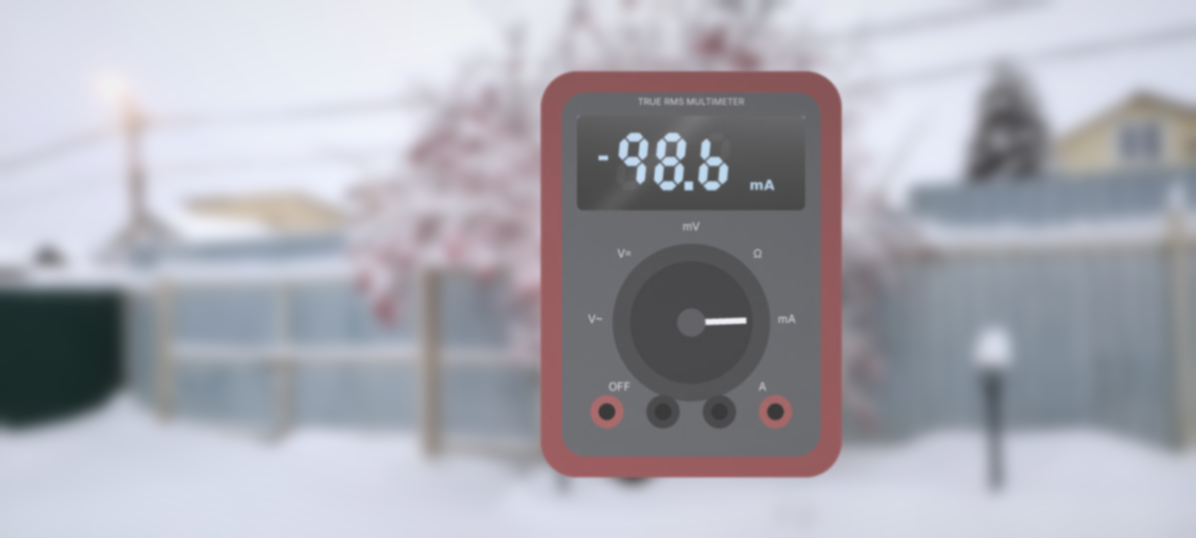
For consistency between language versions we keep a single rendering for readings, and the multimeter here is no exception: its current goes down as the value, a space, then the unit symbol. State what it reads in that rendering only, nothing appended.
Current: -98.6 mA
